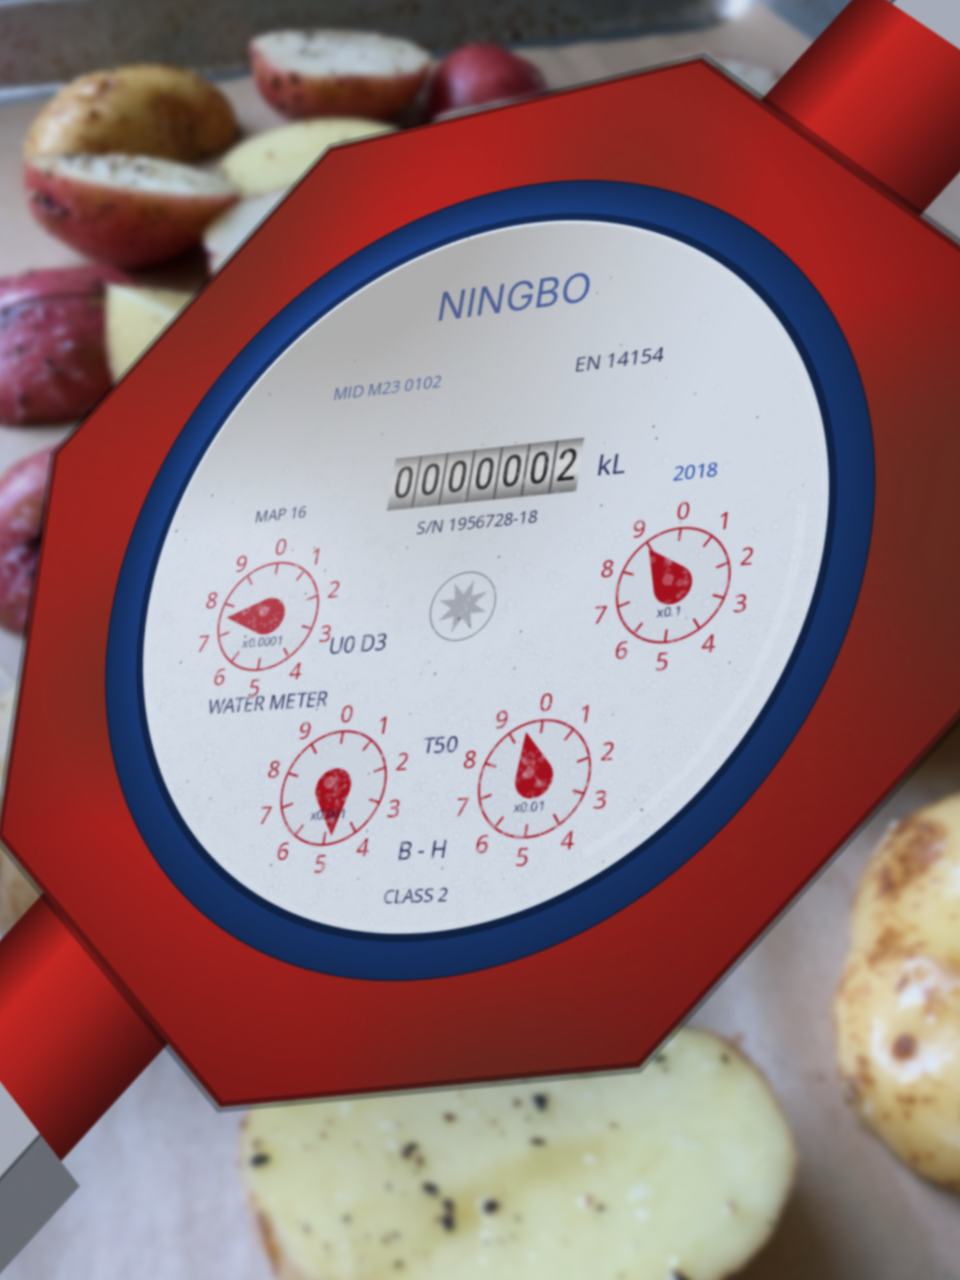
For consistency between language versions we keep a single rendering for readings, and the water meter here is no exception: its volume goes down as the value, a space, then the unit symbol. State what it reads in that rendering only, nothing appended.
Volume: 2.8947 kL
